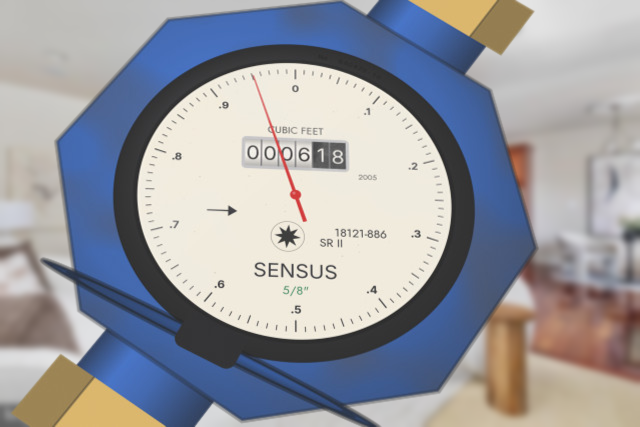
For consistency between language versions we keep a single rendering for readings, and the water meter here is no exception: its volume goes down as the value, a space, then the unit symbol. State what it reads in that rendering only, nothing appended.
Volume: 617.95 ft³
